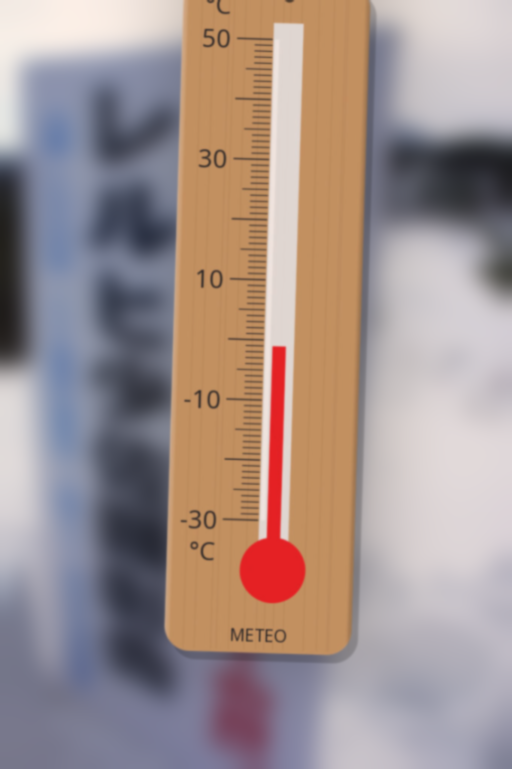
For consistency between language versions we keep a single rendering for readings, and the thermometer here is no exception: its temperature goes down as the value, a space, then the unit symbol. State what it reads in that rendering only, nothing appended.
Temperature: -1 °C
